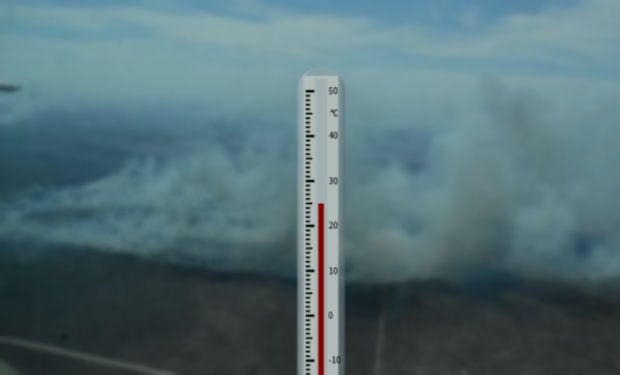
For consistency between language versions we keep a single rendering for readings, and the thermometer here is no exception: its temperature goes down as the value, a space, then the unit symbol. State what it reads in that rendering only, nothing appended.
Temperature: 25 °C
